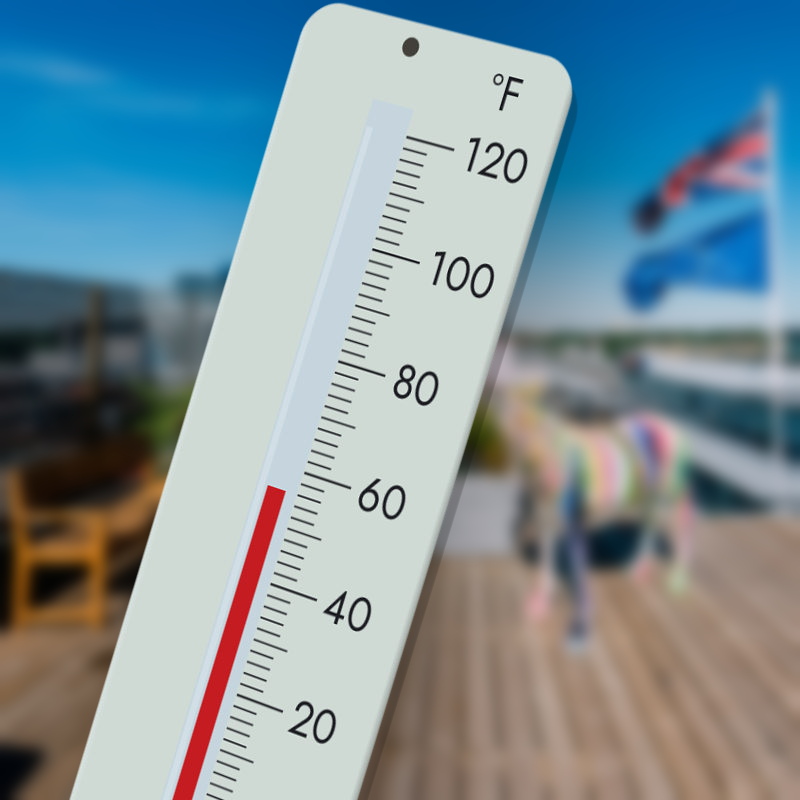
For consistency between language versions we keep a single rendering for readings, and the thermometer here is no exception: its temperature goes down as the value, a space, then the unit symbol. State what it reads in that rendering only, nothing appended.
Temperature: 56 °F
